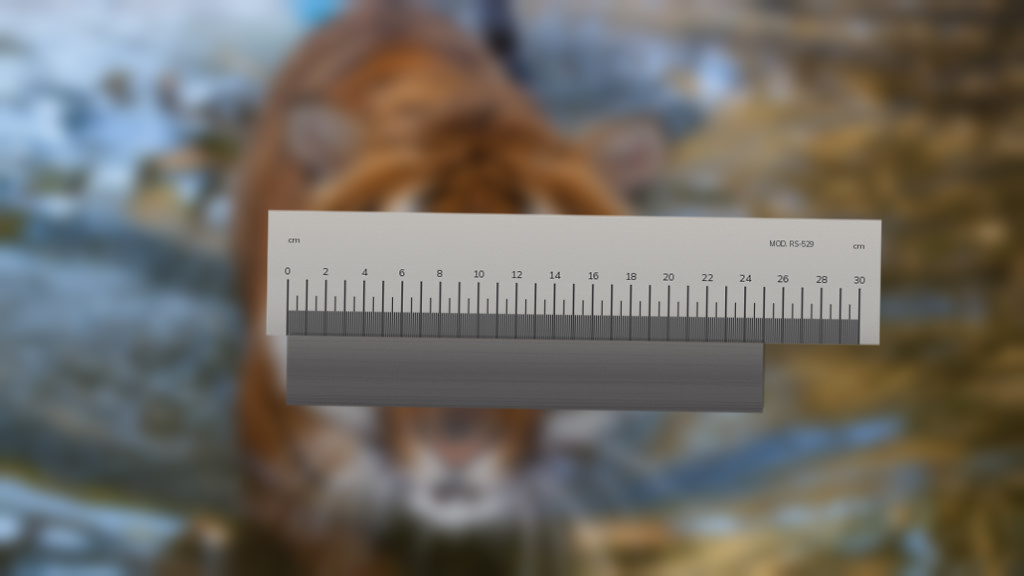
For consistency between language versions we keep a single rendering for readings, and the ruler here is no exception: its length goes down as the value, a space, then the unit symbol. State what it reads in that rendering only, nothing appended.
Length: 25 cm
